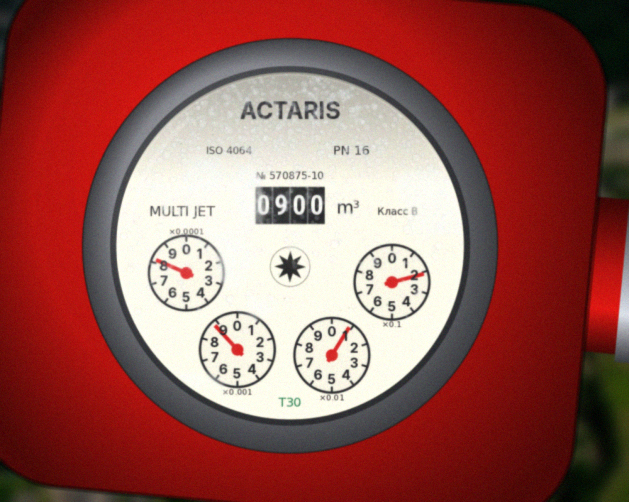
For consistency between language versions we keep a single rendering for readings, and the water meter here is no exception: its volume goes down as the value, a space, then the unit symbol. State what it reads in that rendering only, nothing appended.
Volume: 900.2088 m³
